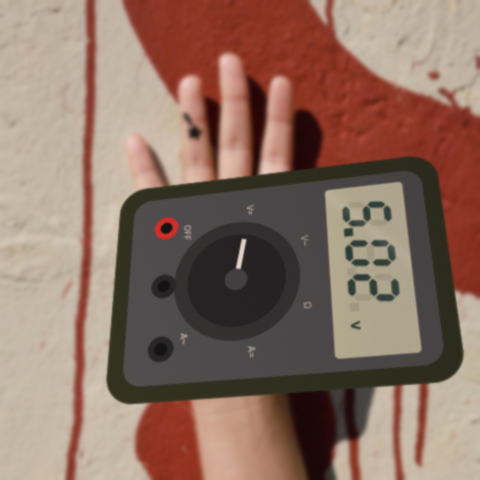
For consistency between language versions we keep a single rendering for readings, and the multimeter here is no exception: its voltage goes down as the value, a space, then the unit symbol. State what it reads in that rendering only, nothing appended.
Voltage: 5.02 V
